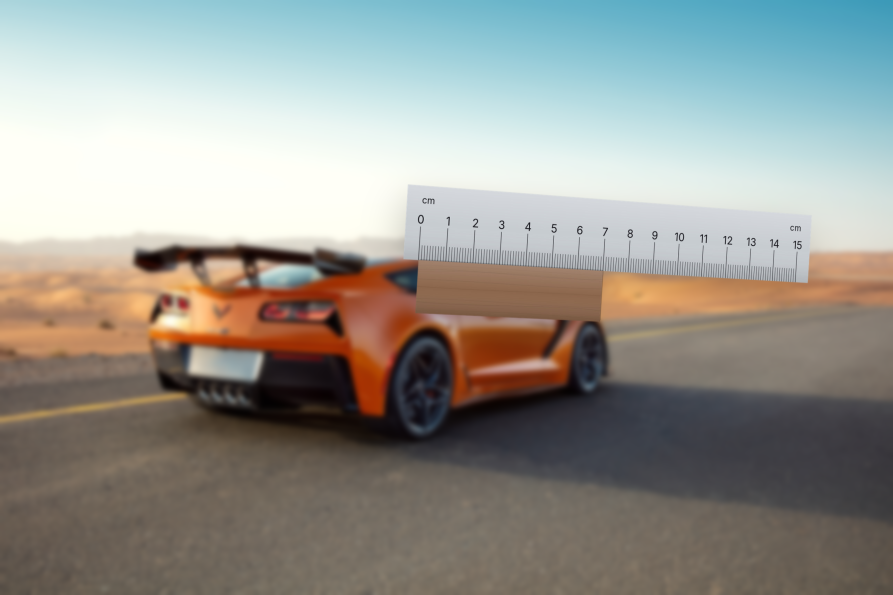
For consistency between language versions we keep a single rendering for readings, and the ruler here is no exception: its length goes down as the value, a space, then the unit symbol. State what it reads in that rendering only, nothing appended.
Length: 7 cm
